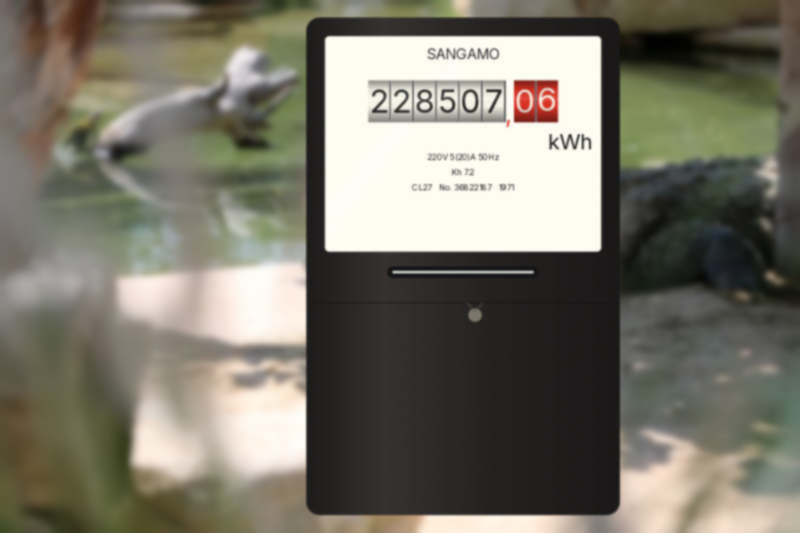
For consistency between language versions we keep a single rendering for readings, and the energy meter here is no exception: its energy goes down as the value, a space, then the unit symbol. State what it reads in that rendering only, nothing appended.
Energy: 228507.06 kWh
